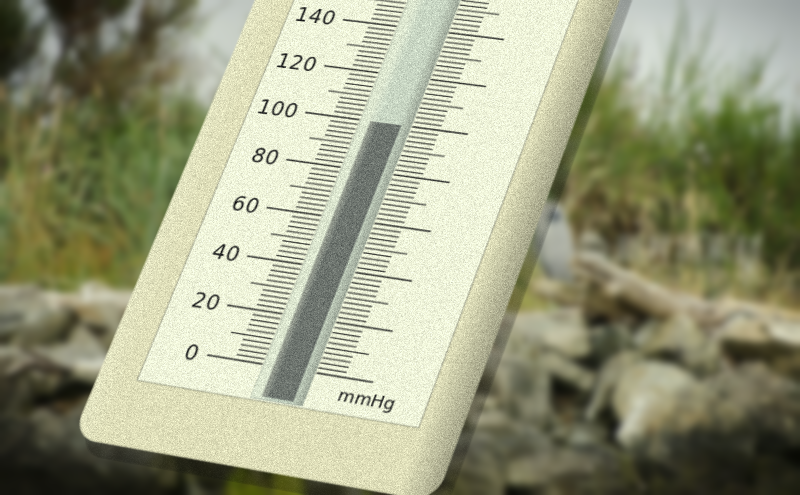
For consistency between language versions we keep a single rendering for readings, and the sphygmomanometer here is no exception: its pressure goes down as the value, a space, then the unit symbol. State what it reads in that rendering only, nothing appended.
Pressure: 100 mmHg
